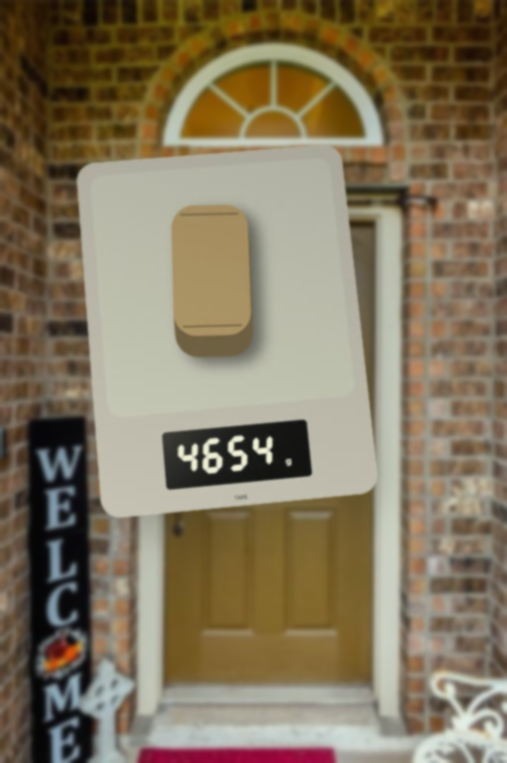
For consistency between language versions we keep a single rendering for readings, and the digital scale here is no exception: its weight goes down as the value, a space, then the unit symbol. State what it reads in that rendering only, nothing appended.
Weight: 4654 g
